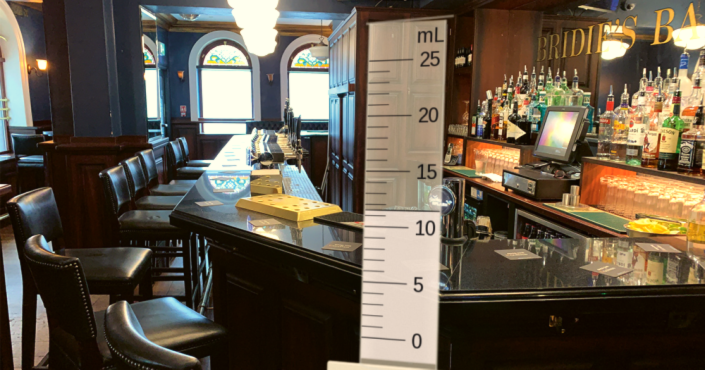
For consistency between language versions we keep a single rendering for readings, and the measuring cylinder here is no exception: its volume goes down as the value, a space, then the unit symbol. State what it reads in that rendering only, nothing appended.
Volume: 11.5 mL
